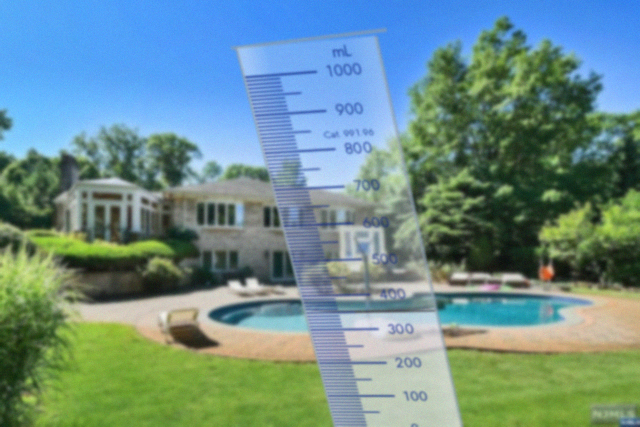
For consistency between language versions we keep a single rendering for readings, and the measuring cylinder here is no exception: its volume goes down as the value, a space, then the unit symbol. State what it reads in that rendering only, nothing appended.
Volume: 350 mL
